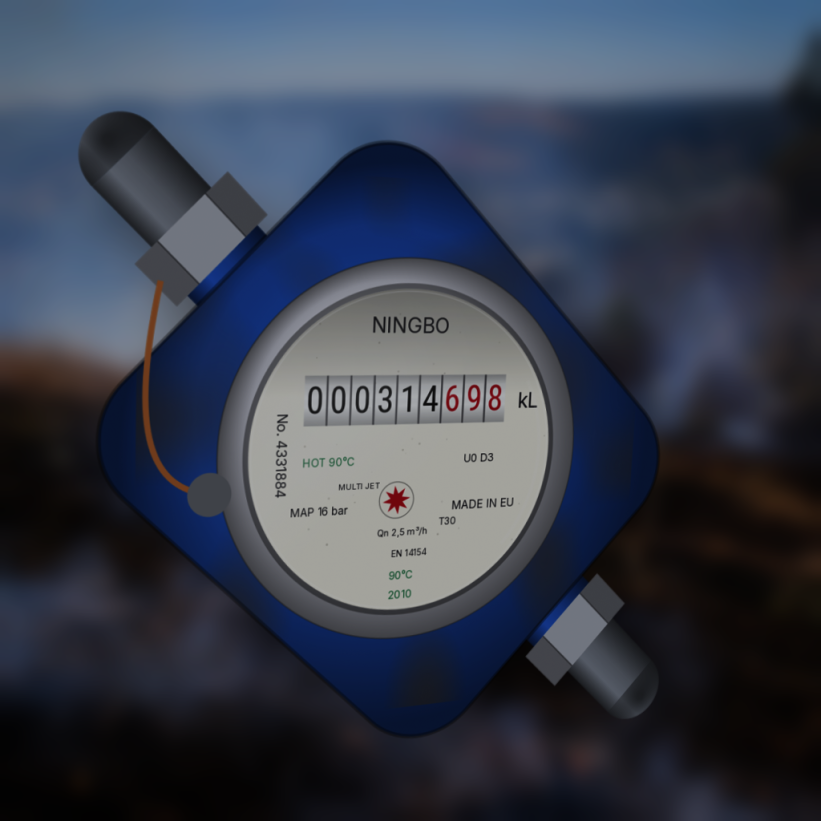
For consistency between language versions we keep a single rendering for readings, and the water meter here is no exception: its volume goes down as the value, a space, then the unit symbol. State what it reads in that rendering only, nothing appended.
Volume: 314.698 kL
